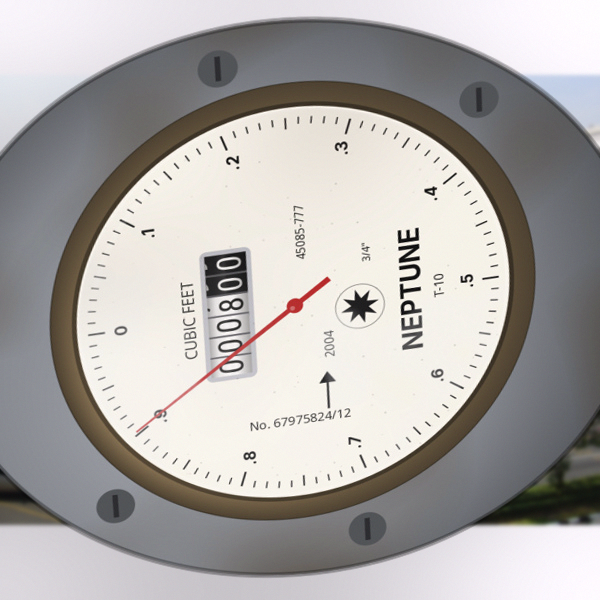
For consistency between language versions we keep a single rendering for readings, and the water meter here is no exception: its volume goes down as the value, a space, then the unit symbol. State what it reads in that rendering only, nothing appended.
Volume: 799.90 ft³
